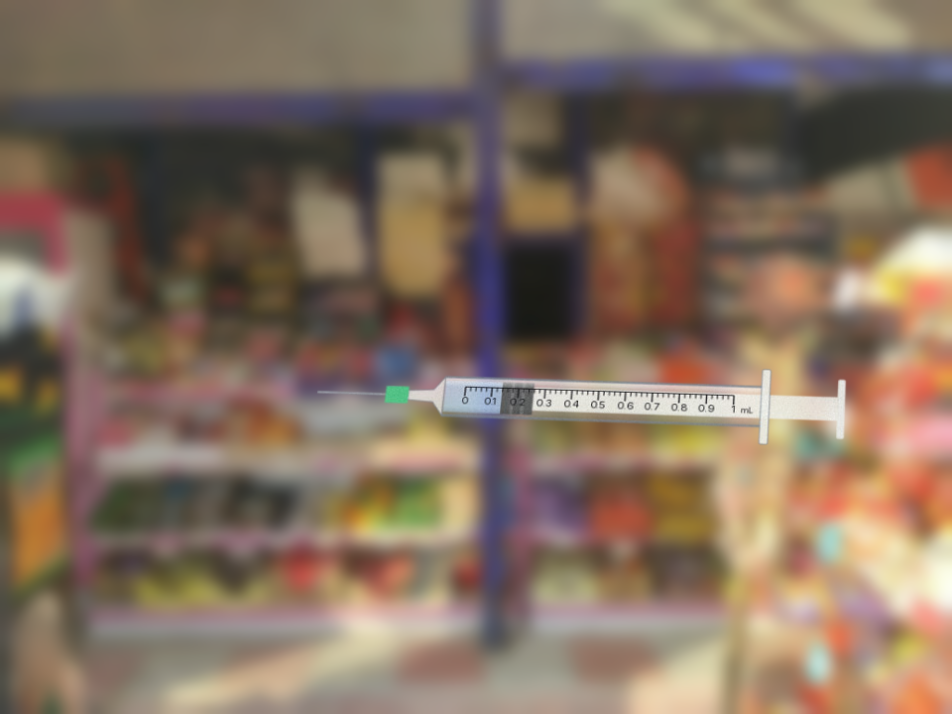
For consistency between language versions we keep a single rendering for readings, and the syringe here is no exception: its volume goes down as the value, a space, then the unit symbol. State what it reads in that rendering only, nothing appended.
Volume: 0.14 mL
